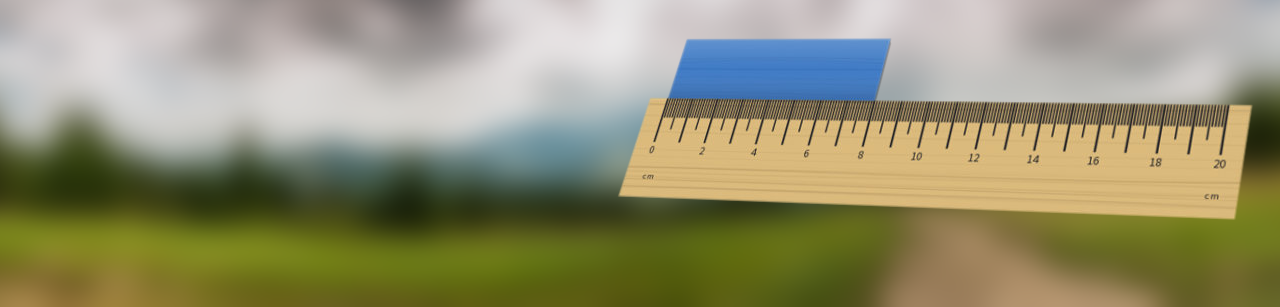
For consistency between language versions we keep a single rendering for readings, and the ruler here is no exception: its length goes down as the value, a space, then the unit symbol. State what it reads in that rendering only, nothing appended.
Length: 8 cm
